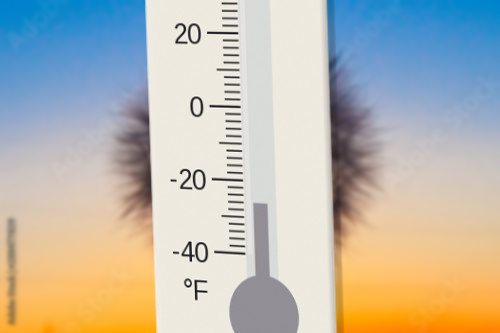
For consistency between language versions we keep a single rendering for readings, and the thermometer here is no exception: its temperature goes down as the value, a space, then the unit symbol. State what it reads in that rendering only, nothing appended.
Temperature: -26 °F
